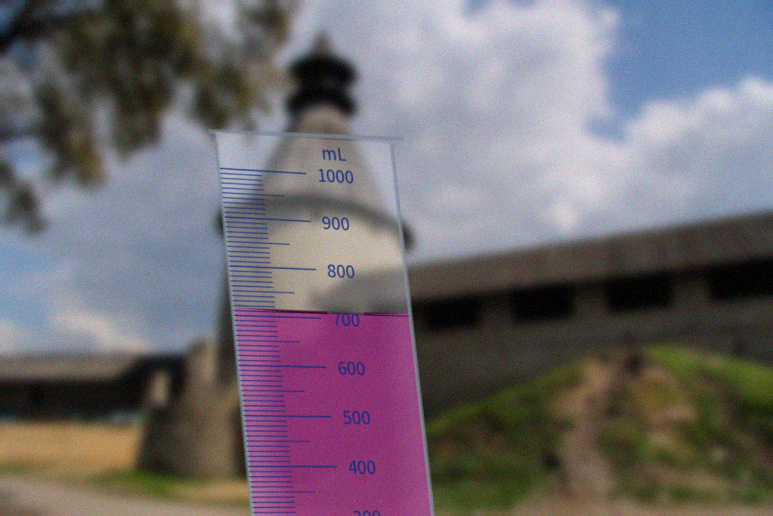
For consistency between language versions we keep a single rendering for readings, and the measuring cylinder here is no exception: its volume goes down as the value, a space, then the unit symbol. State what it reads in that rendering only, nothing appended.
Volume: 710 mL
